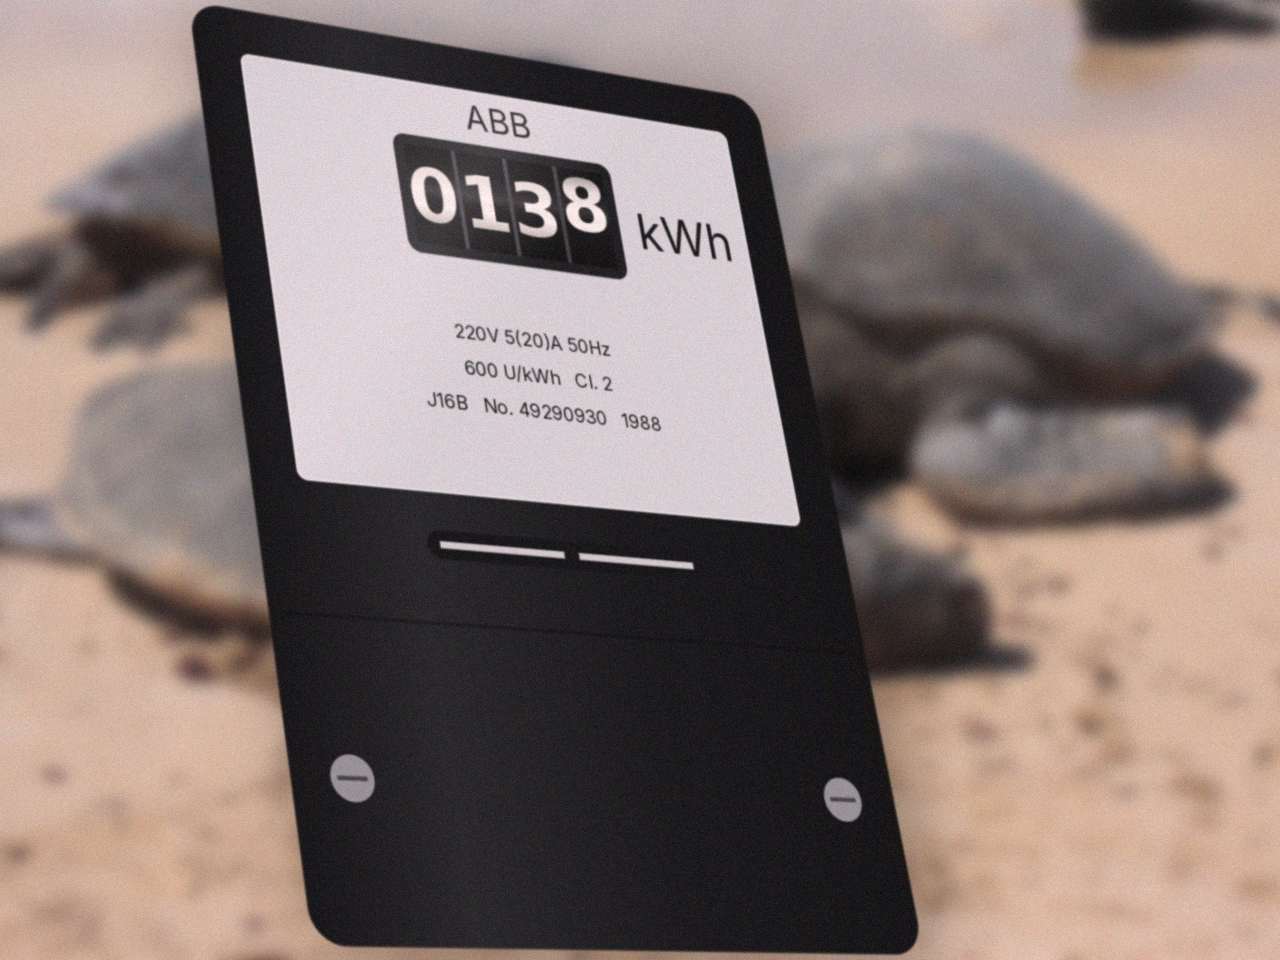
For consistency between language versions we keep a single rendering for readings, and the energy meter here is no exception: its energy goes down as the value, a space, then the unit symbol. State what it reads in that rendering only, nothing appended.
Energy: 138 kWh
